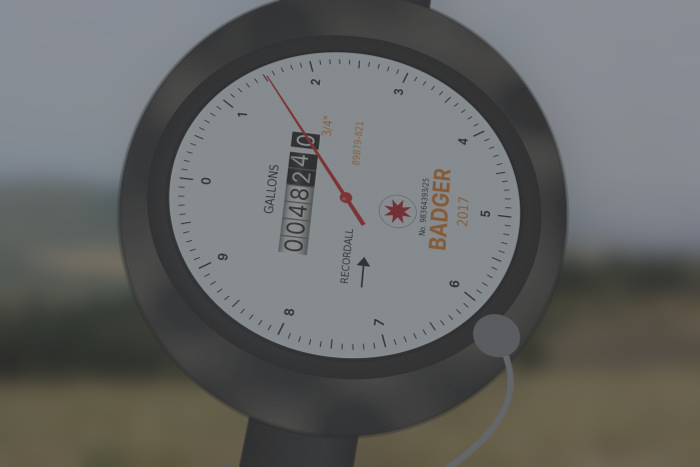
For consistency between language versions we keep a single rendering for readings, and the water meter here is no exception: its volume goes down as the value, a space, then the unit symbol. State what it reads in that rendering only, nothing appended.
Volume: 48241.5 gal
